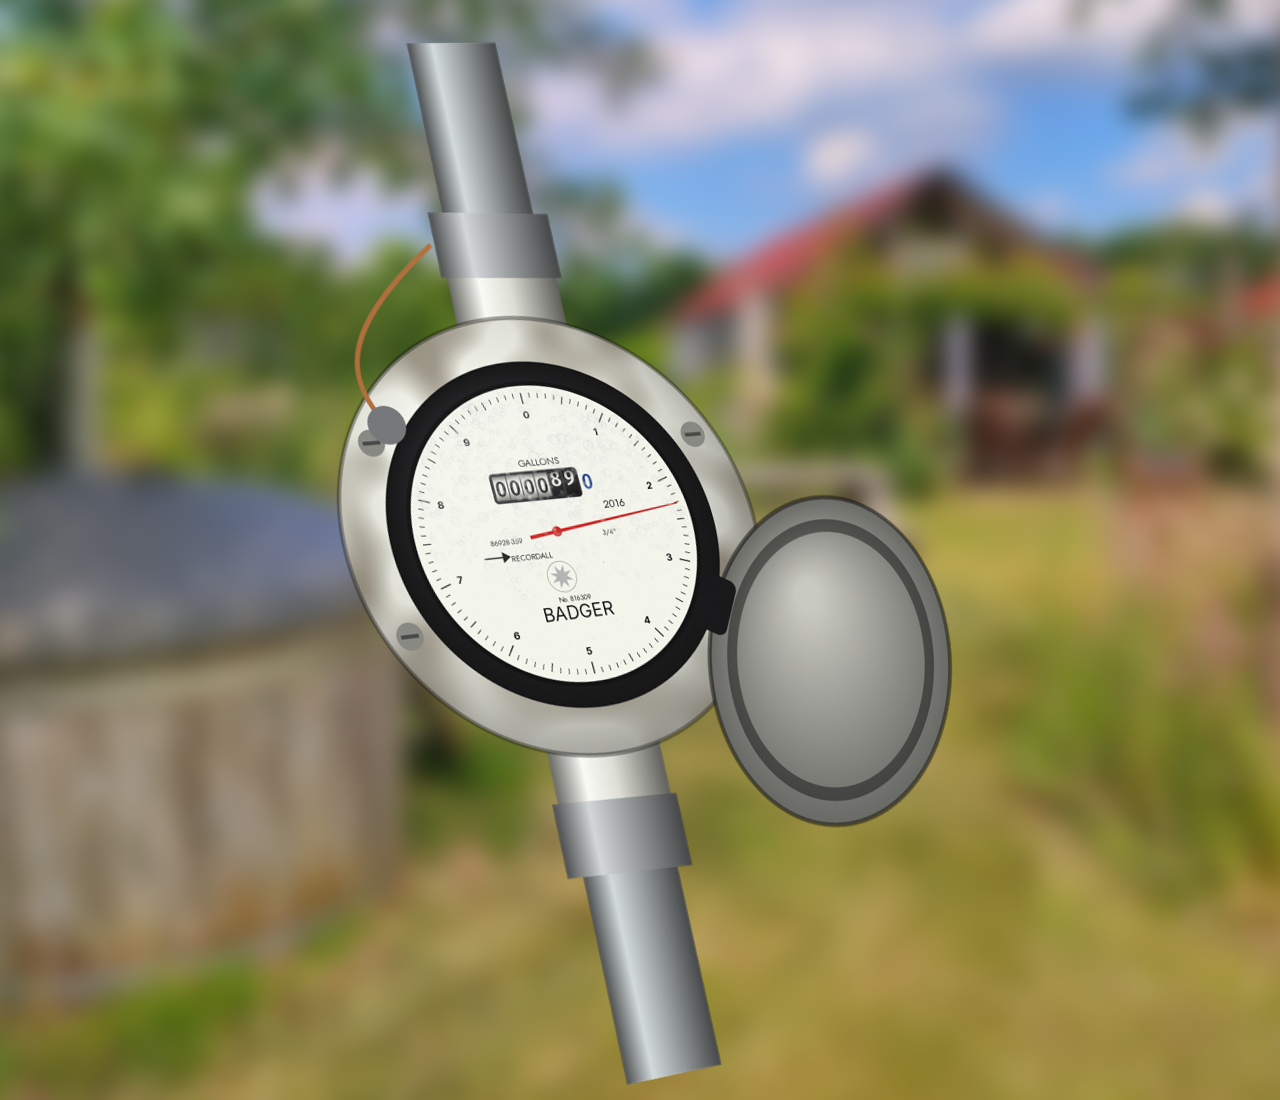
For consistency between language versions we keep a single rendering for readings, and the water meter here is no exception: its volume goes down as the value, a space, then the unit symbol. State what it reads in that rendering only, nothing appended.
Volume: 892.3 gal
